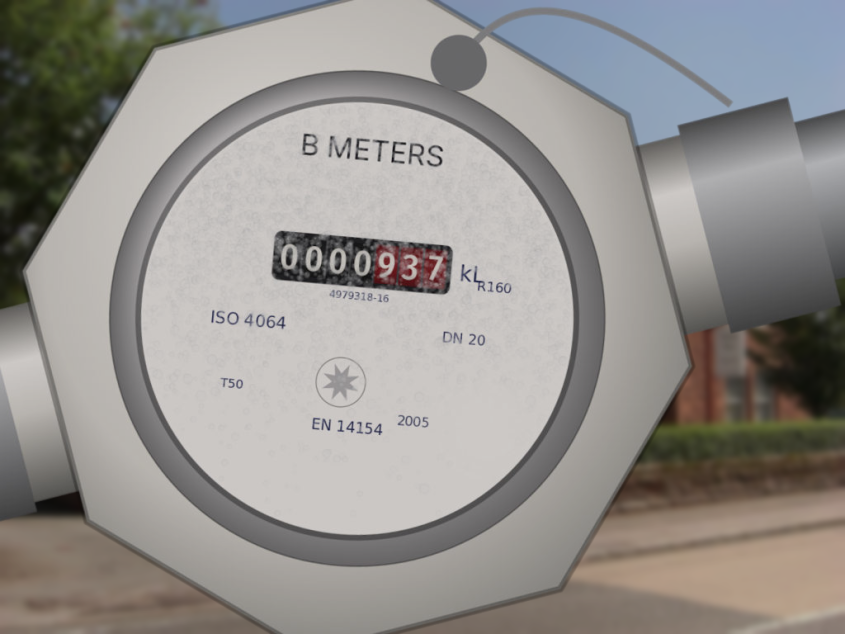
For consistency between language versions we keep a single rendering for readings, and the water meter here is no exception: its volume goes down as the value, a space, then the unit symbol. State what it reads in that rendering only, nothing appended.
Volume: 0.937 kL
